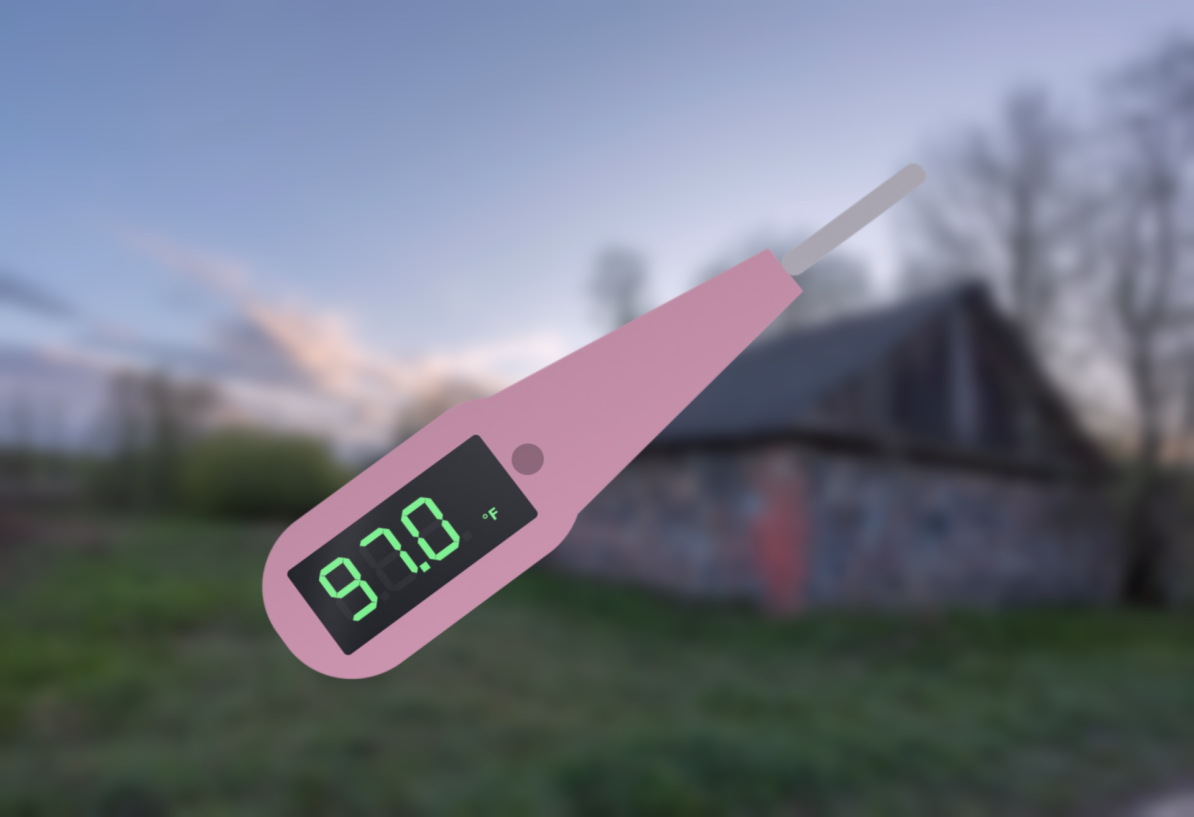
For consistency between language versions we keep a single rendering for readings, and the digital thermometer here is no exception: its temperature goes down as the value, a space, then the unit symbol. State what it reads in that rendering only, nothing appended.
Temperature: 97.0 °F
